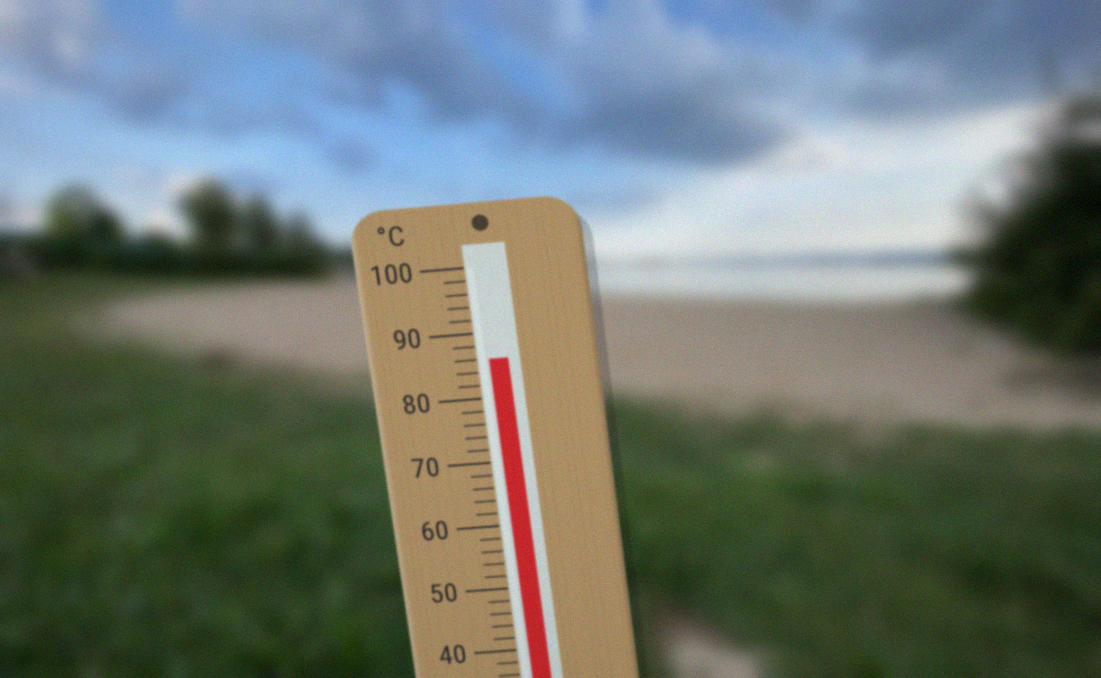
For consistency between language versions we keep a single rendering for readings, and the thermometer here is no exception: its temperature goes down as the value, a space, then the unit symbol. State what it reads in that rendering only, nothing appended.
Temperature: 86 °C
